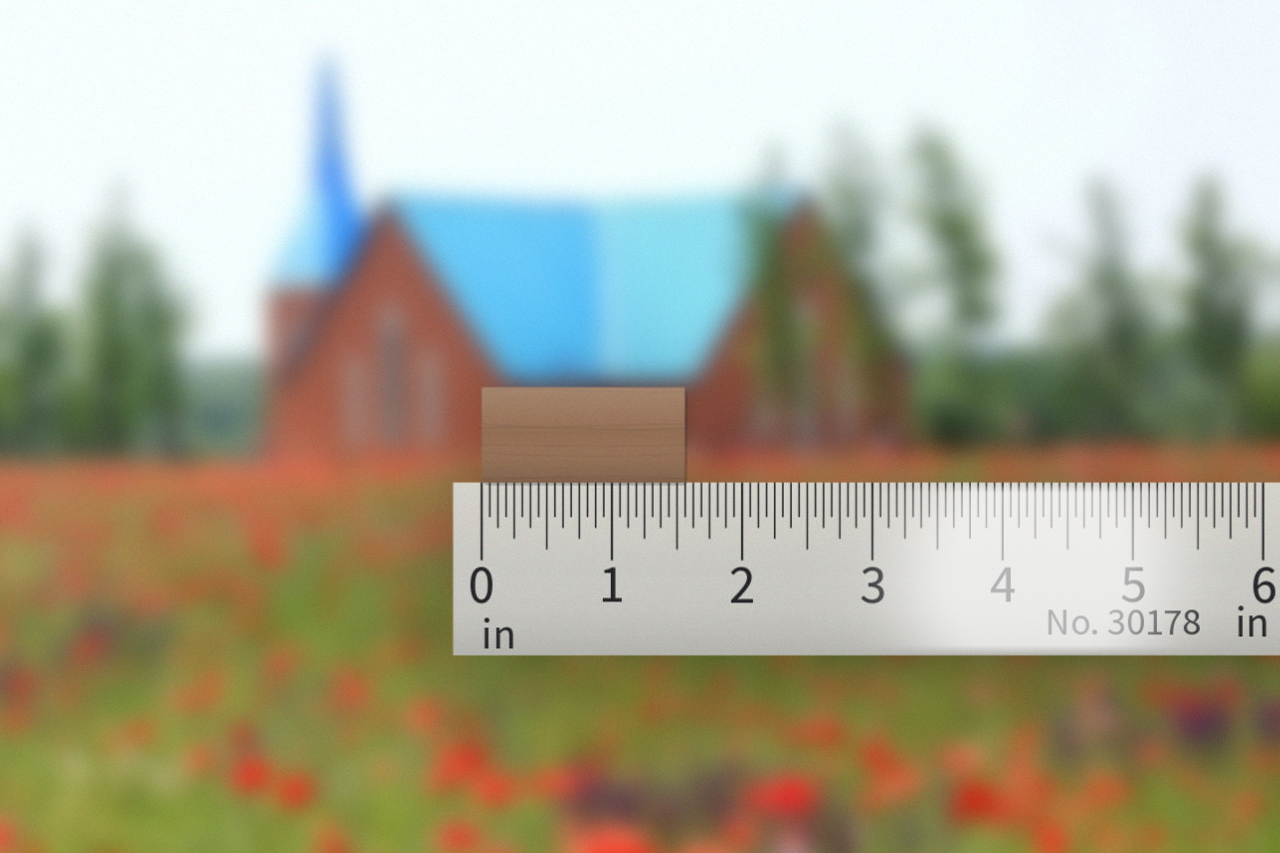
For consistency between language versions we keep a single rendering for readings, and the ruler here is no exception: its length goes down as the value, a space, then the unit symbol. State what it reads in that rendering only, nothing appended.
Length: 1.5625 in
